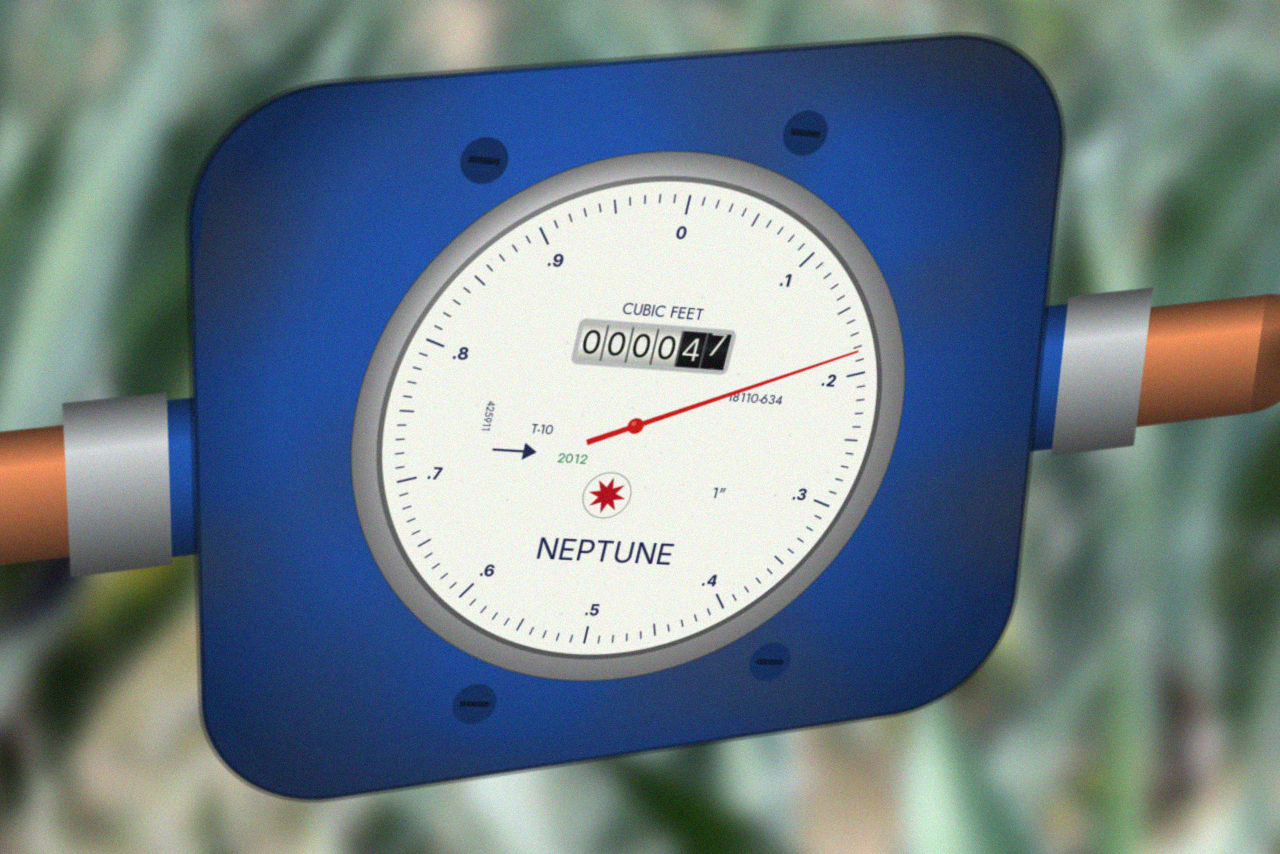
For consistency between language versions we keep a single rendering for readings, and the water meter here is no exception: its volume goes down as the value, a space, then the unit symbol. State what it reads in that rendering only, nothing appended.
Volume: 47.18 ft³
